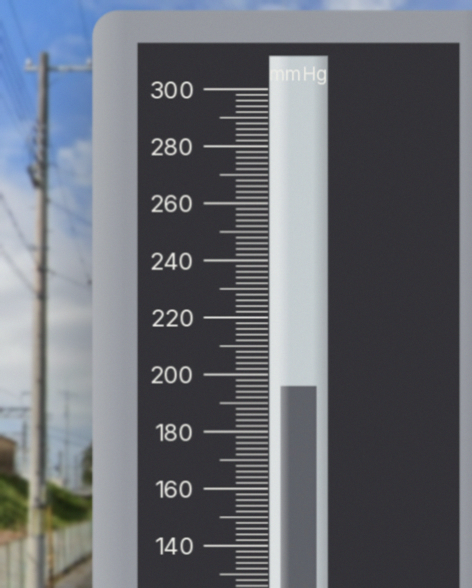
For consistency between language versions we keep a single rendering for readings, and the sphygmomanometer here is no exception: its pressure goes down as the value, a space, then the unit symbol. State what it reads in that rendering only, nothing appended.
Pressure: 196 mmHg
